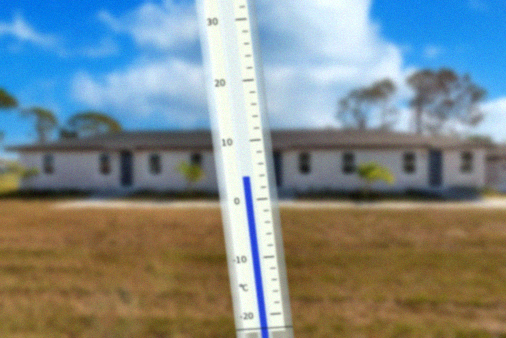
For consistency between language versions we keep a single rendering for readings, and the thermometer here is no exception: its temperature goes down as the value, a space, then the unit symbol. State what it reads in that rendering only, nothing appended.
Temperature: 4 °C
